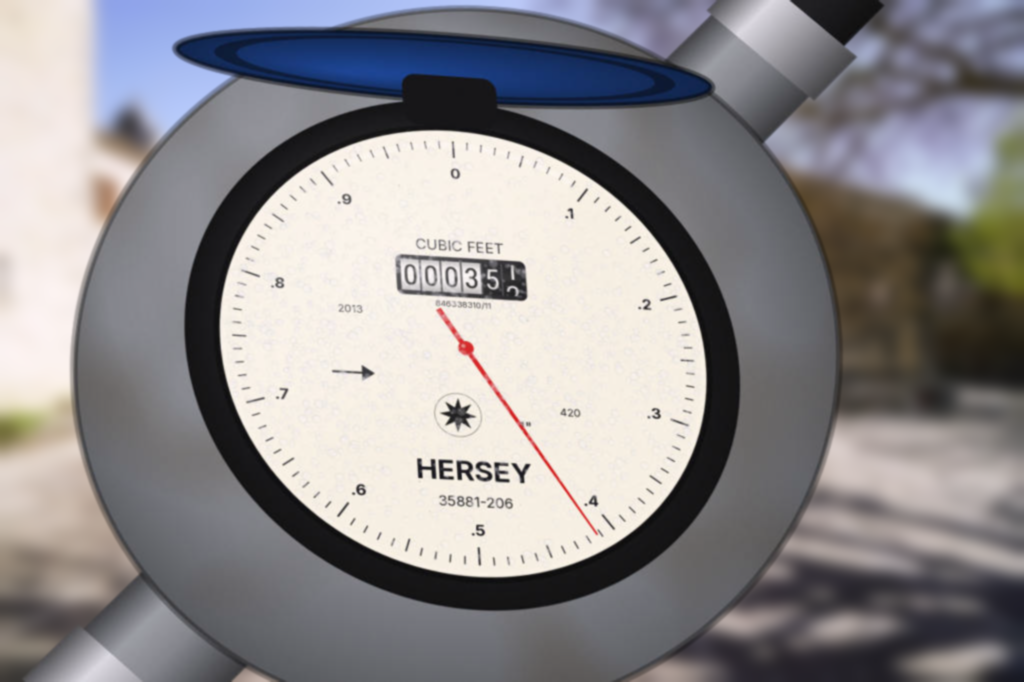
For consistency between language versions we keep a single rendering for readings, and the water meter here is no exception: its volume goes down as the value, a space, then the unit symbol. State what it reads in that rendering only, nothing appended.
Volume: 351.41 ft³
